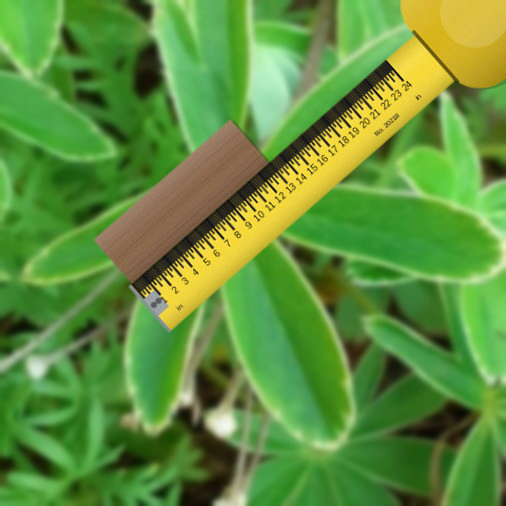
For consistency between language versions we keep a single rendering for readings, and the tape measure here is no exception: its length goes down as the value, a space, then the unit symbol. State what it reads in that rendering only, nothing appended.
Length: 13 in
